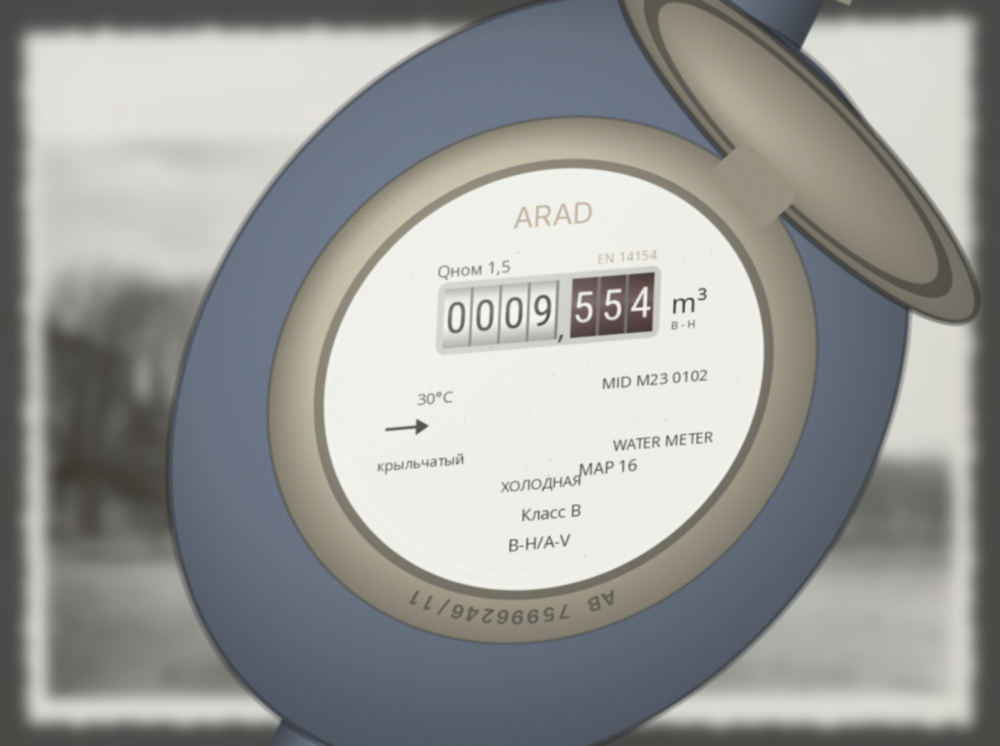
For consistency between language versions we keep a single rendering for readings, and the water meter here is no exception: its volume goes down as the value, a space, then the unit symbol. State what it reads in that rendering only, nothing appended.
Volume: 9.554 m³
